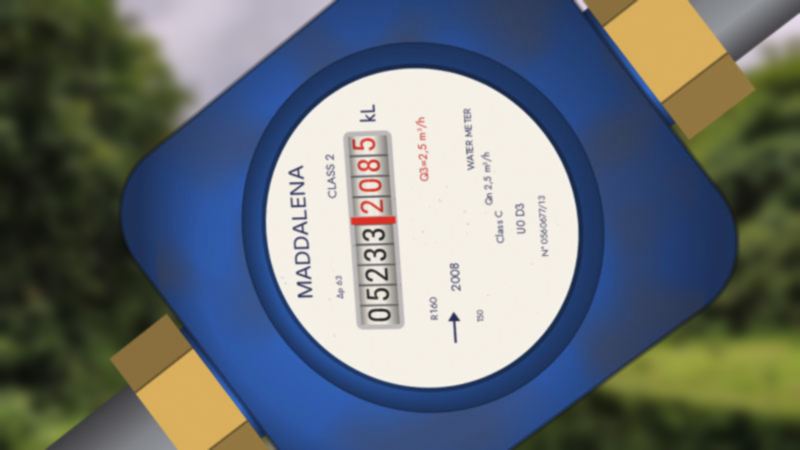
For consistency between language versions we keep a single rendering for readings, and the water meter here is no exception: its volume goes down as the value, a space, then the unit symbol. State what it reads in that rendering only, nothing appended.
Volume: 5233.2085 kL
